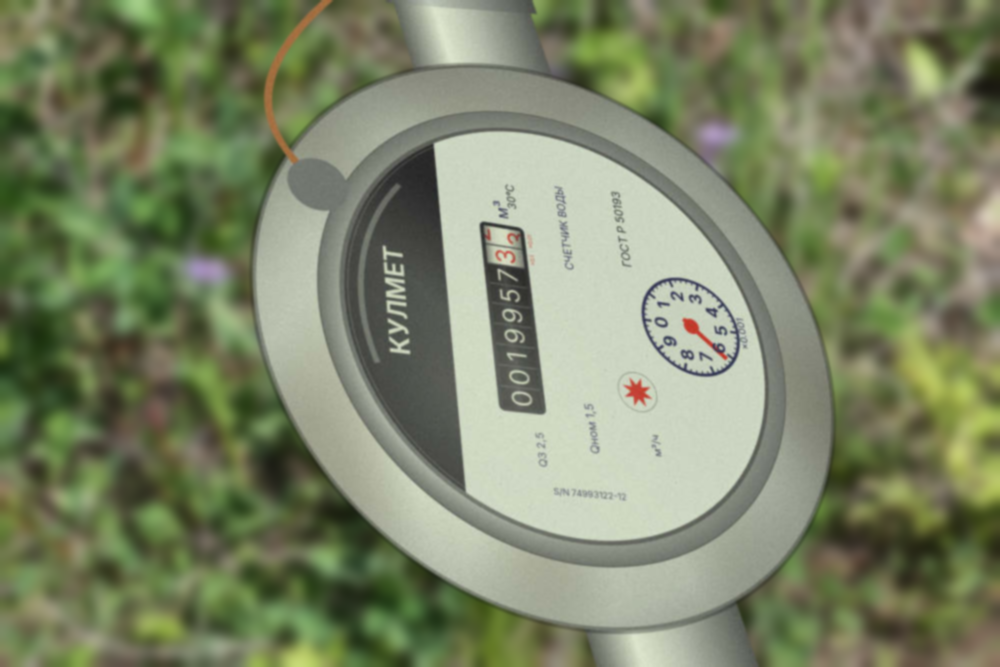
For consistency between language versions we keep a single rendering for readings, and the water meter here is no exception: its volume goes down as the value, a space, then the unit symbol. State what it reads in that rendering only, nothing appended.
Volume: 19957.326 m³
